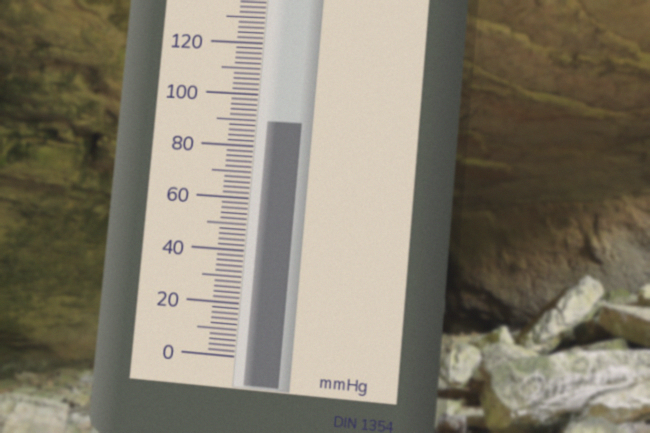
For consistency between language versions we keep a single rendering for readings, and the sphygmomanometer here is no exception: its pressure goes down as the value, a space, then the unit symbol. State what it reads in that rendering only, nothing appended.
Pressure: 90 mmHg
